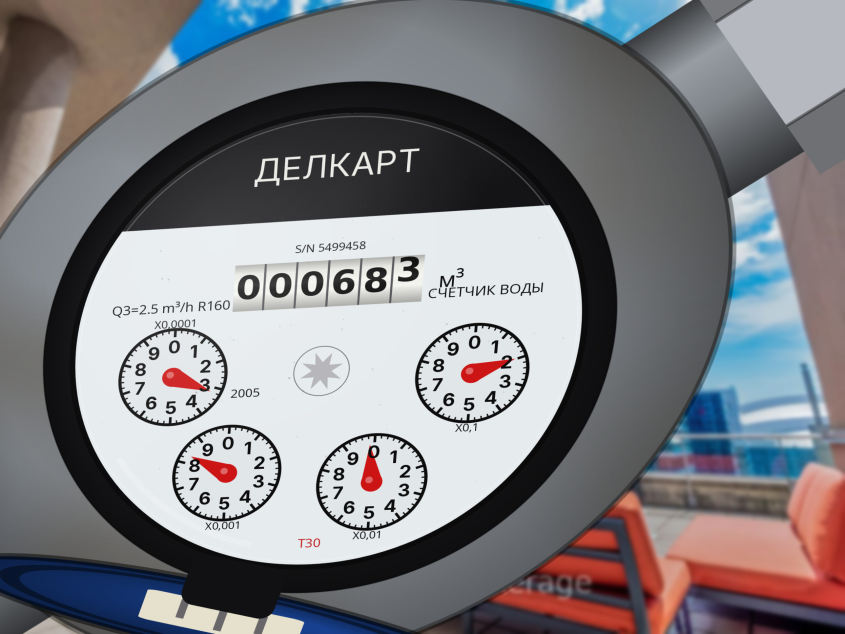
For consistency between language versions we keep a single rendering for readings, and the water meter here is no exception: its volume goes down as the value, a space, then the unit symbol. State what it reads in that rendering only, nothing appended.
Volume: 683.1983 m³
